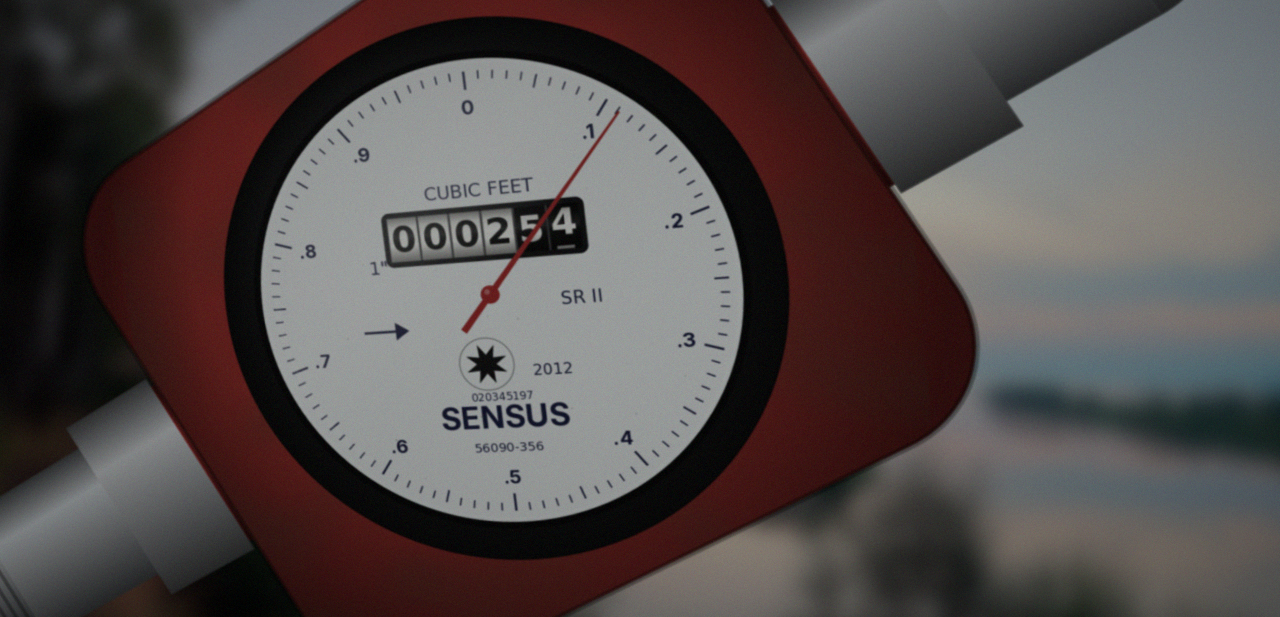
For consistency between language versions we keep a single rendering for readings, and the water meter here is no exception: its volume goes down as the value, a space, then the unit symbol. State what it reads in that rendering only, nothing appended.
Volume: 254.11 ft³
